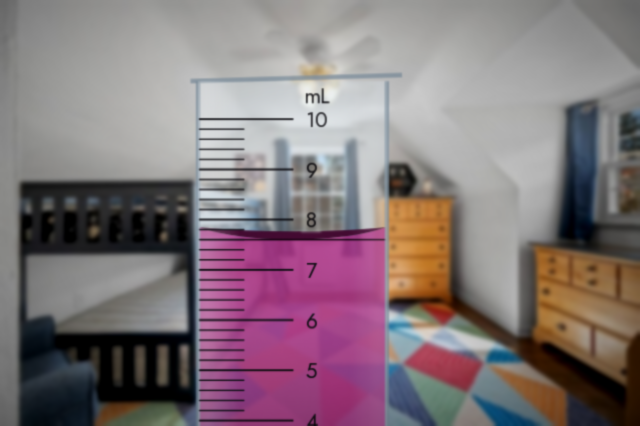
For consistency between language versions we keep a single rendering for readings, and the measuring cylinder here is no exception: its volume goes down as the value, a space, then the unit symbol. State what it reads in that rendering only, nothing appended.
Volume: 7.6 mL
